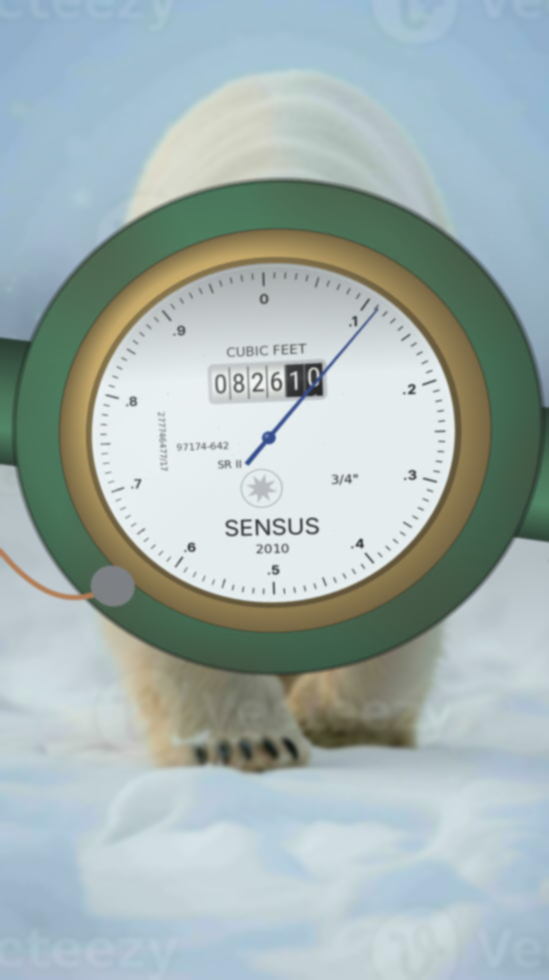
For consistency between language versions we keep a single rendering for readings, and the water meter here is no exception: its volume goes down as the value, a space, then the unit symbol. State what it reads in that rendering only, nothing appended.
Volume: 82610.11 ft³
